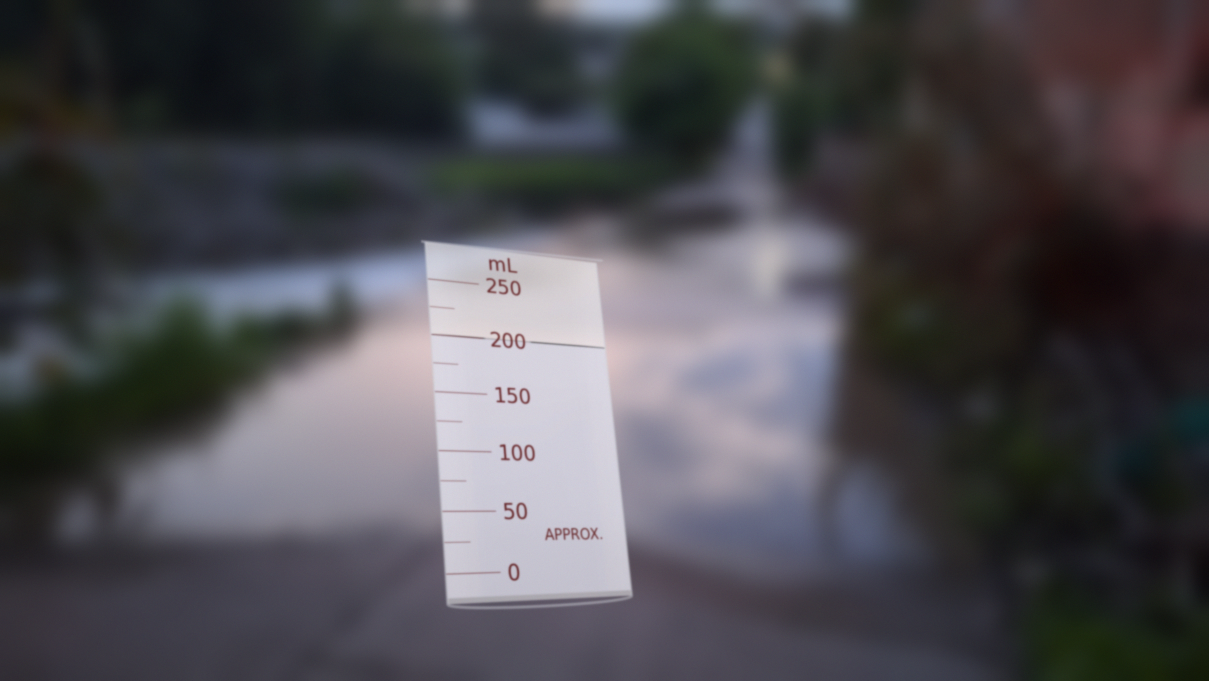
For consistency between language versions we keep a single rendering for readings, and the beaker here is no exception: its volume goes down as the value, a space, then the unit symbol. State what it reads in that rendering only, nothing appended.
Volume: 200 mL
